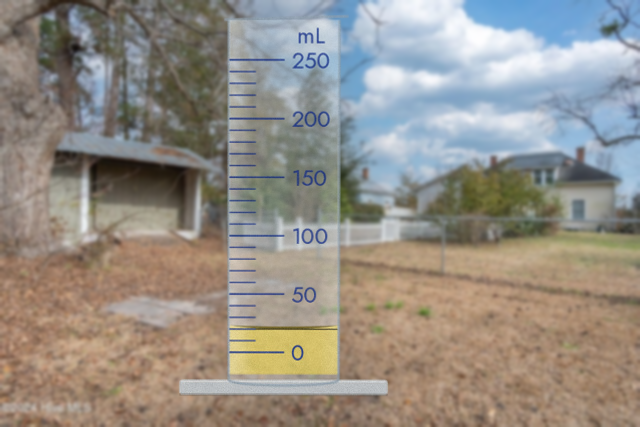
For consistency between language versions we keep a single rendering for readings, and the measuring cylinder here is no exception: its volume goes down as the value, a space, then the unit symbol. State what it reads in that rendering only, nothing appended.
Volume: 20 mL
